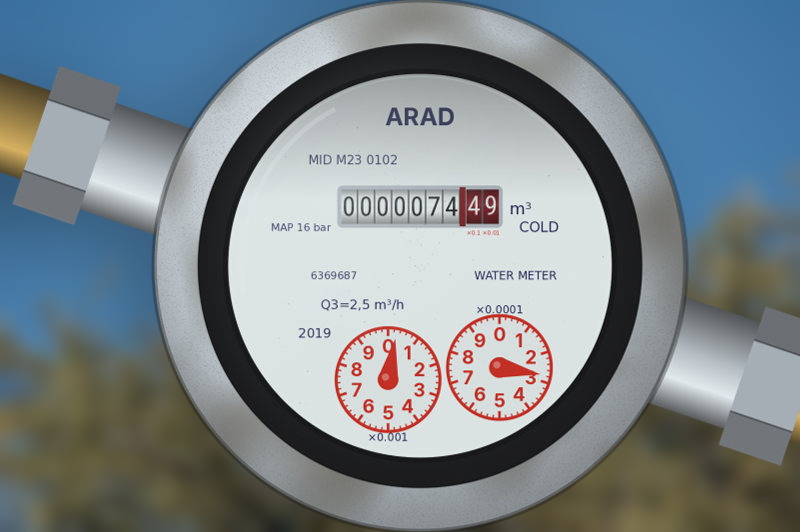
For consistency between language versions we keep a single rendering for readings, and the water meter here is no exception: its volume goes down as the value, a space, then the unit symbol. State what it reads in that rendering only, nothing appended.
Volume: 74.4902 m³
